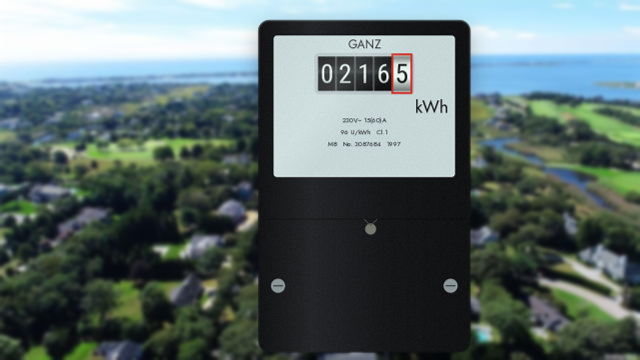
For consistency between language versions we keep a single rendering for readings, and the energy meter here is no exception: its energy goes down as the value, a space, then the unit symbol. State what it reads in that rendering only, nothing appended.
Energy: 216.5 kWh
